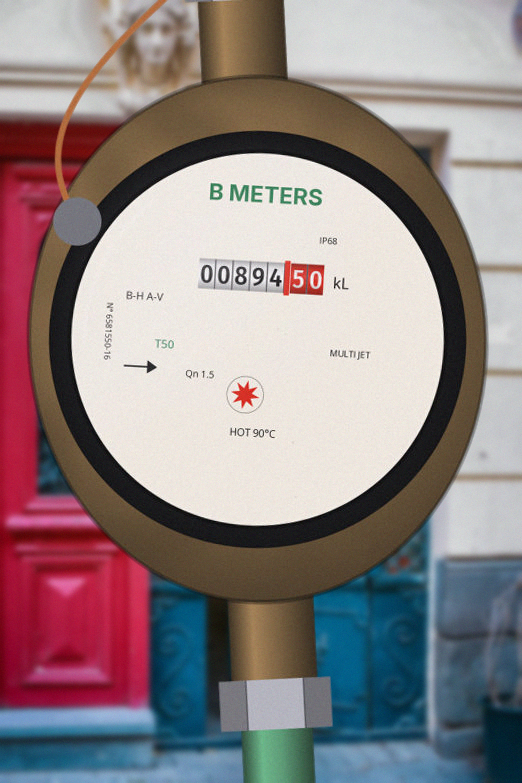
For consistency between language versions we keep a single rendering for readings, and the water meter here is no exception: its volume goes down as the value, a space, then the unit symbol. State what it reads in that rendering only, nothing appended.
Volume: 894.50 kL
